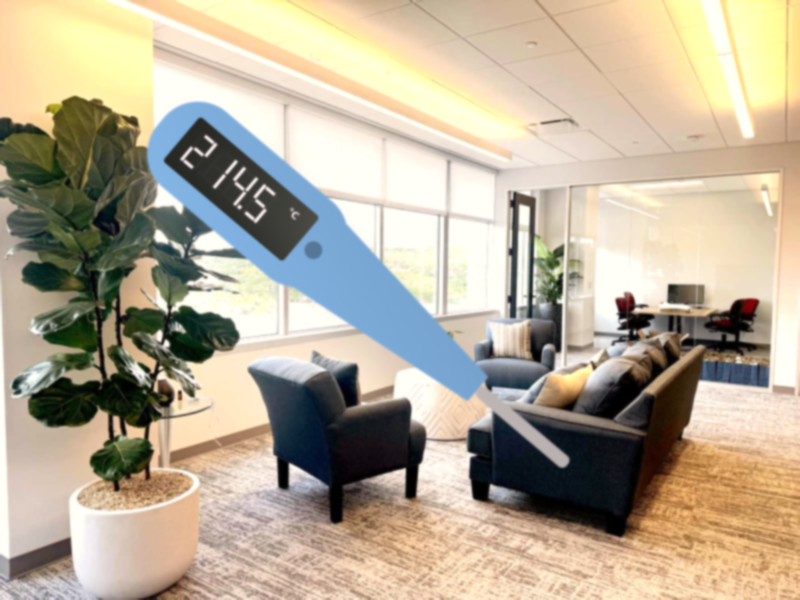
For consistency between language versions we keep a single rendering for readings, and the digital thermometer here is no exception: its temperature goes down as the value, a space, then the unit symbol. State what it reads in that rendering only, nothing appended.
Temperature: 214.5 °C
